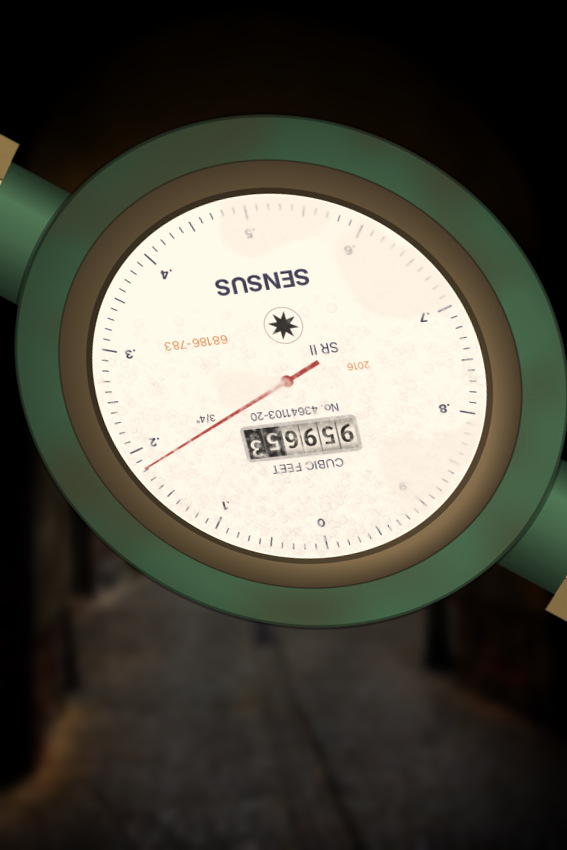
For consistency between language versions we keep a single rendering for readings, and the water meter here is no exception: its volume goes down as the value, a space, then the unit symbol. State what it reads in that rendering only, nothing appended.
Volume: 959653.18 ft³
